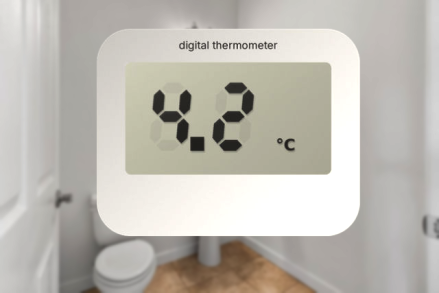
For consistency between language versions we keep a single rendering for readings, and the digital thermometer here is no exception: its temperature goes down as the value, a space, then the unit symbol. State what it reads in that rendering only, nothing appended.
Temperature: 4.2 °C
